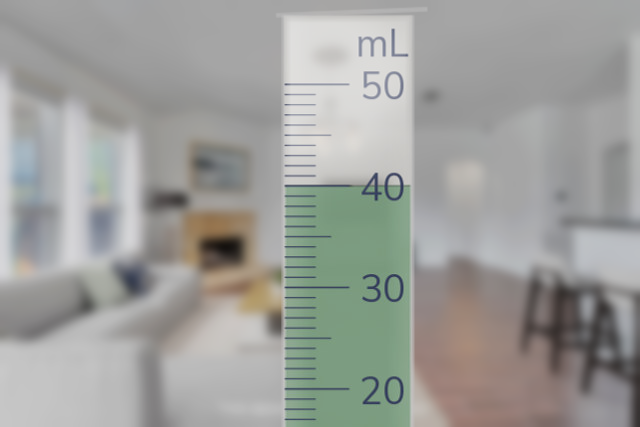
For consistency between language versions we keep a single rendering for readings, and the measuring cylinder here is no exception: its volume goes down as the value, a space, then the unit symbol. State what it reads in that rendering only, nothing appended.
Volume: 40 mL
